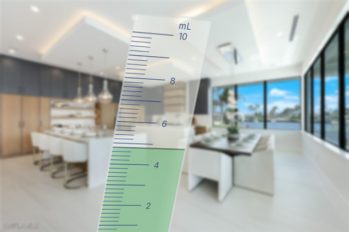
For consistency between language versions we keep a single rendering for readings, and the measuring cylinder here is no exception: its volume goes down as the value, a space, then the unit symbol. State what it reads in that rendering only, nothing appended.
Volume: 4.8 mL
